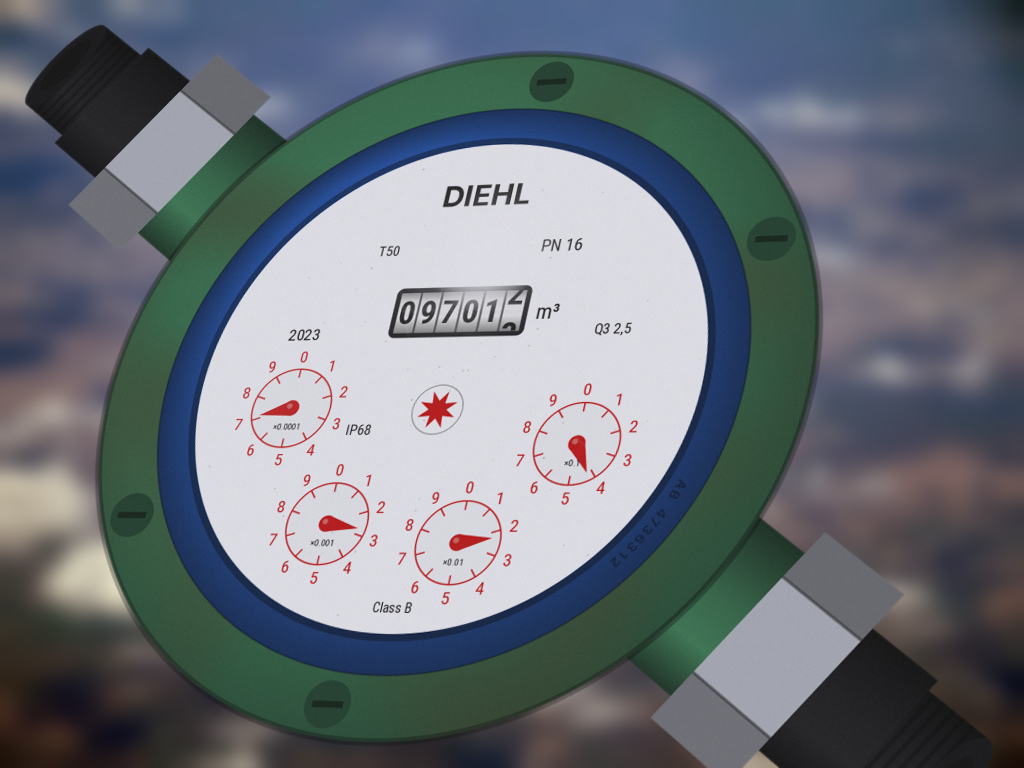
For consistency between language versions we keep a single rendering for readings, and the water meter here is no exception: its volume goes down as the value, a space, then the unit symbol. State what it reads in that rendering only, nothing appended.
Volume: 97012.4227 m³
